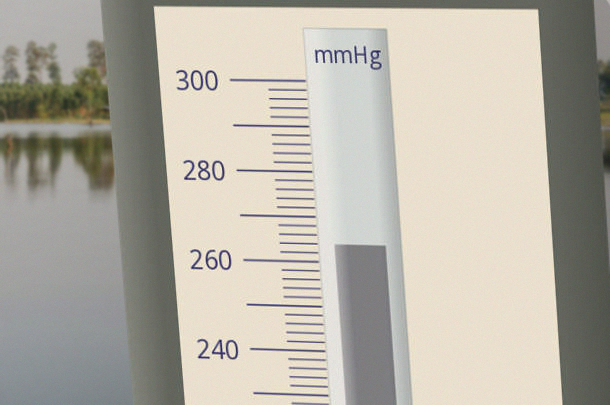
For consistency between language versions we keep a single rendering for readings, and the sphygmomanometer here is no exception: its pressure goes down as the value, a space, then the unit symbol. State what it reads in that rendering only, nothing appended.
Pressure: 264 mmHg
